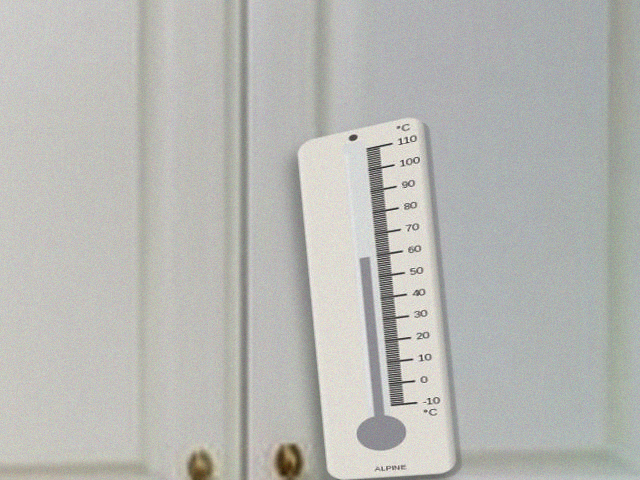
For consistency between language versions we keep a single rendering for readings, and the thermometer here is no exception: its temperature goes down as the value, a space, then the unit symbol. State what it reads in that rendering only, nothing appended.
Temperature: 60 °C
